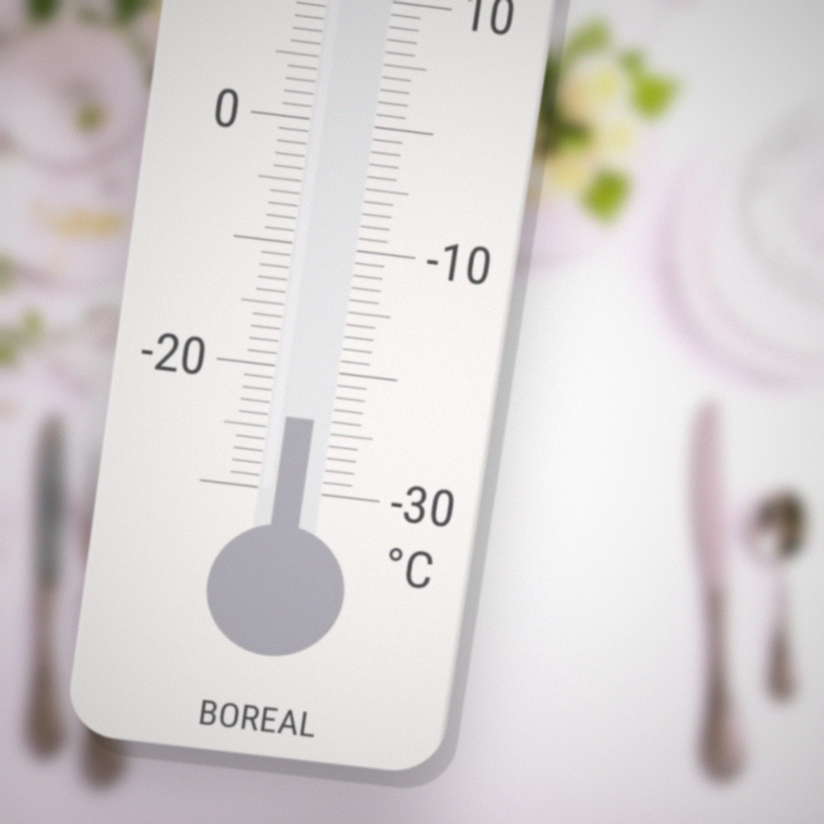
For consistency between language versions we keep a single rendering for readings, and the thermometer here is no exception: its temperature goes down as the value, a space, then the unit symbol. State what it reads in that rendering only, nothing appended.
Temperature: -24 °C
